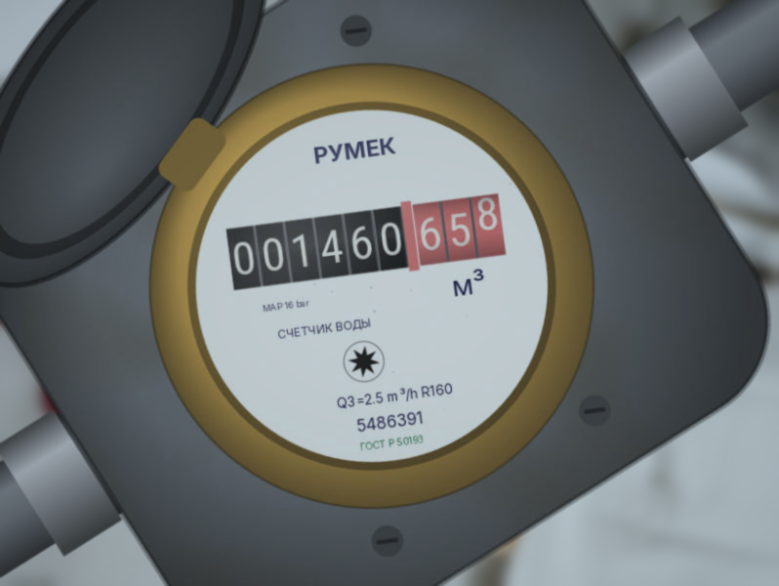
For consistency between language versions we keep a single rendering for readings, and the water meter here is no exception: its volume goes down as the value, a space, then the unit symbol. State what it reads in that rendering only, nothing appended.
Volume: 1460.658 m³
